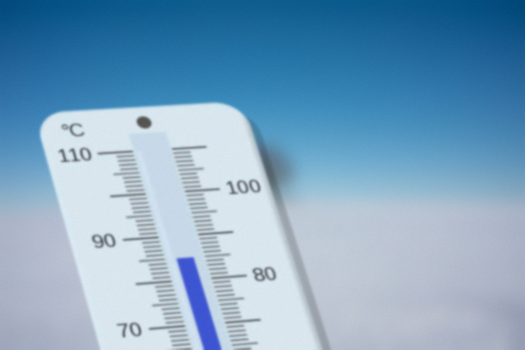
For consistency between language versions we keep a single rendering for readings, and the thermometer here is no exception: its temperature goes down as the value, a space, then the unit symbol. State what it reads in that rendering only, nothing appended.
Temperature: 85 °C
